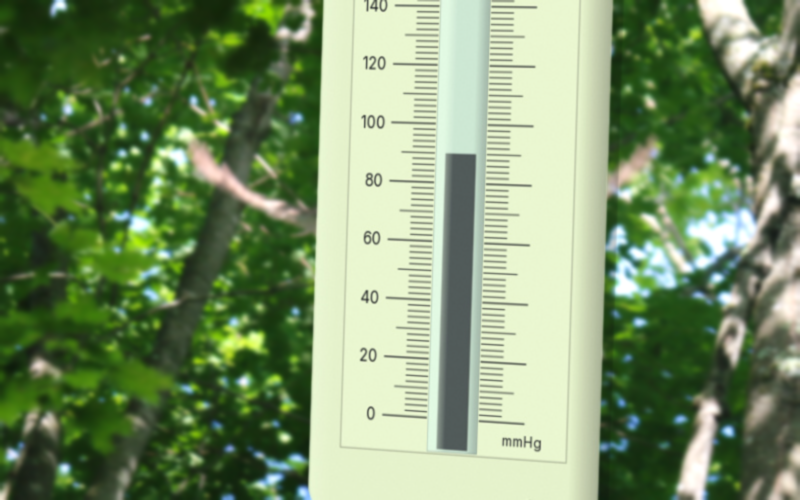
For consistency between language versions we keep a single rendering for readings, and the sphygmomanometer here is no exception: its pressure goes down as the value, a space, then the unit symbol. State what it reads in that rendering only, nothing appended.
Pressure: 90 mmHg
